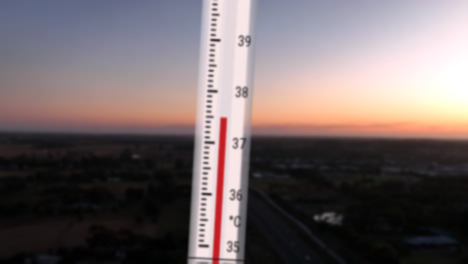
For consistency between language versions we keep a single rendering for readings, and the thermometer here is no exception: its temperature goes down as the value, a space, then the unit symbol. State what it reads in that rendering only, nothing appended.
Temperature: 37.5 °C
